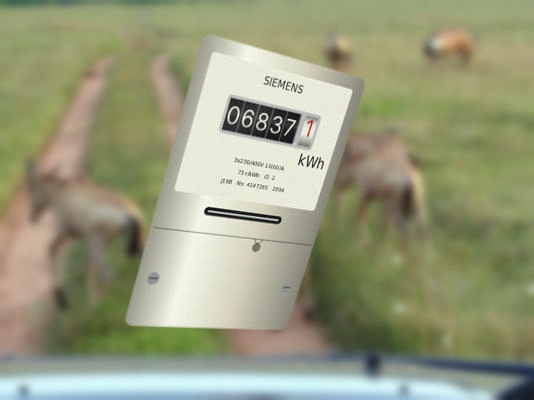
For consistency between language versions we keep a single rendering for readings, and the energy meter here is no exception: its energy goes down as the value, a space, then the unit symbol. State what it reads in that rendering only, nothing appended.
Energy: 6837.1 kWh
